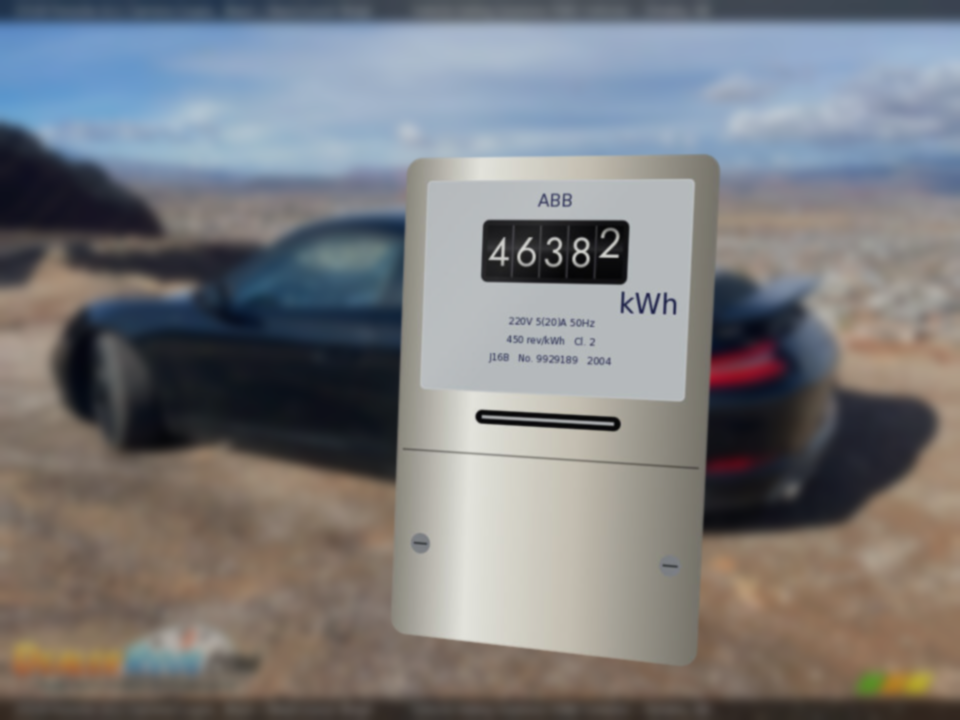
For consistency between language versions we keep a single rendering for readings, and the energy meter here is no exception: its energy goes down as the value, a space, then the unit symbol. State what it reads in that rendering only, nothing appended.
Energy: 46382 kWh
